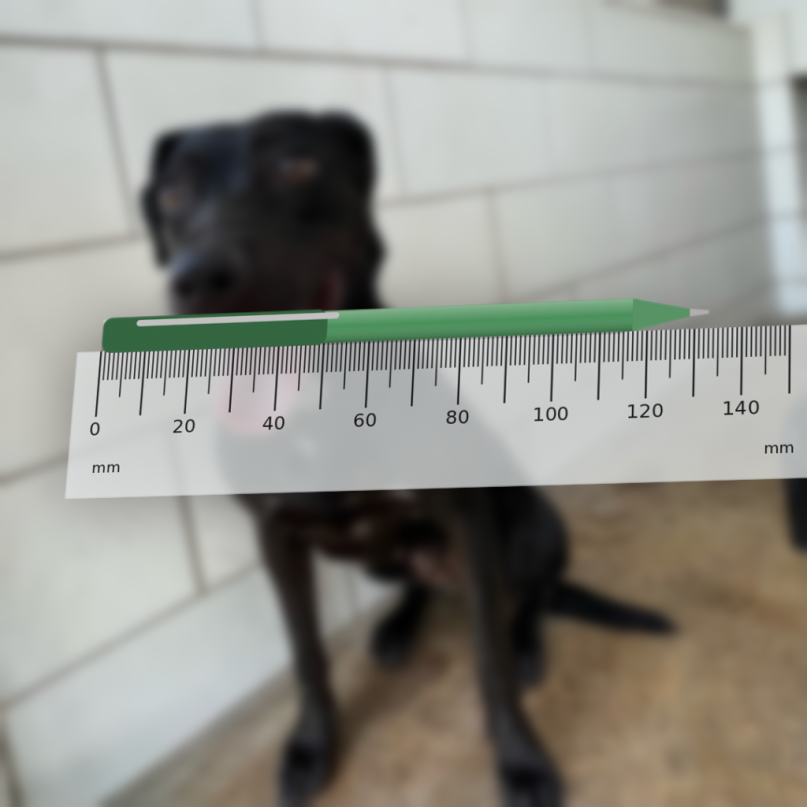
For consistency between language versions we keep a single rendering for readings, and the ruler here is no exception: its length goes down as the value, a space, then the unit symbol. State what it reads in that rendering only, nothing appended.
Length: 133 mm
